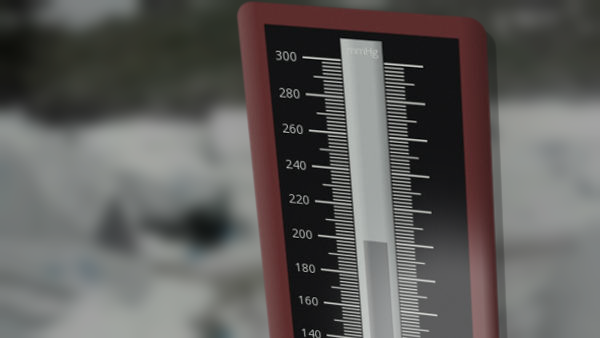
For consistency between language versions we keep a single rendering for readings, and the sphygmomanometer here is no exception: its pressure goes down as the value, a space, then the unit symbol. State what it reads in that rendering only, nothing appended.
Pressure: 200 mmHg
